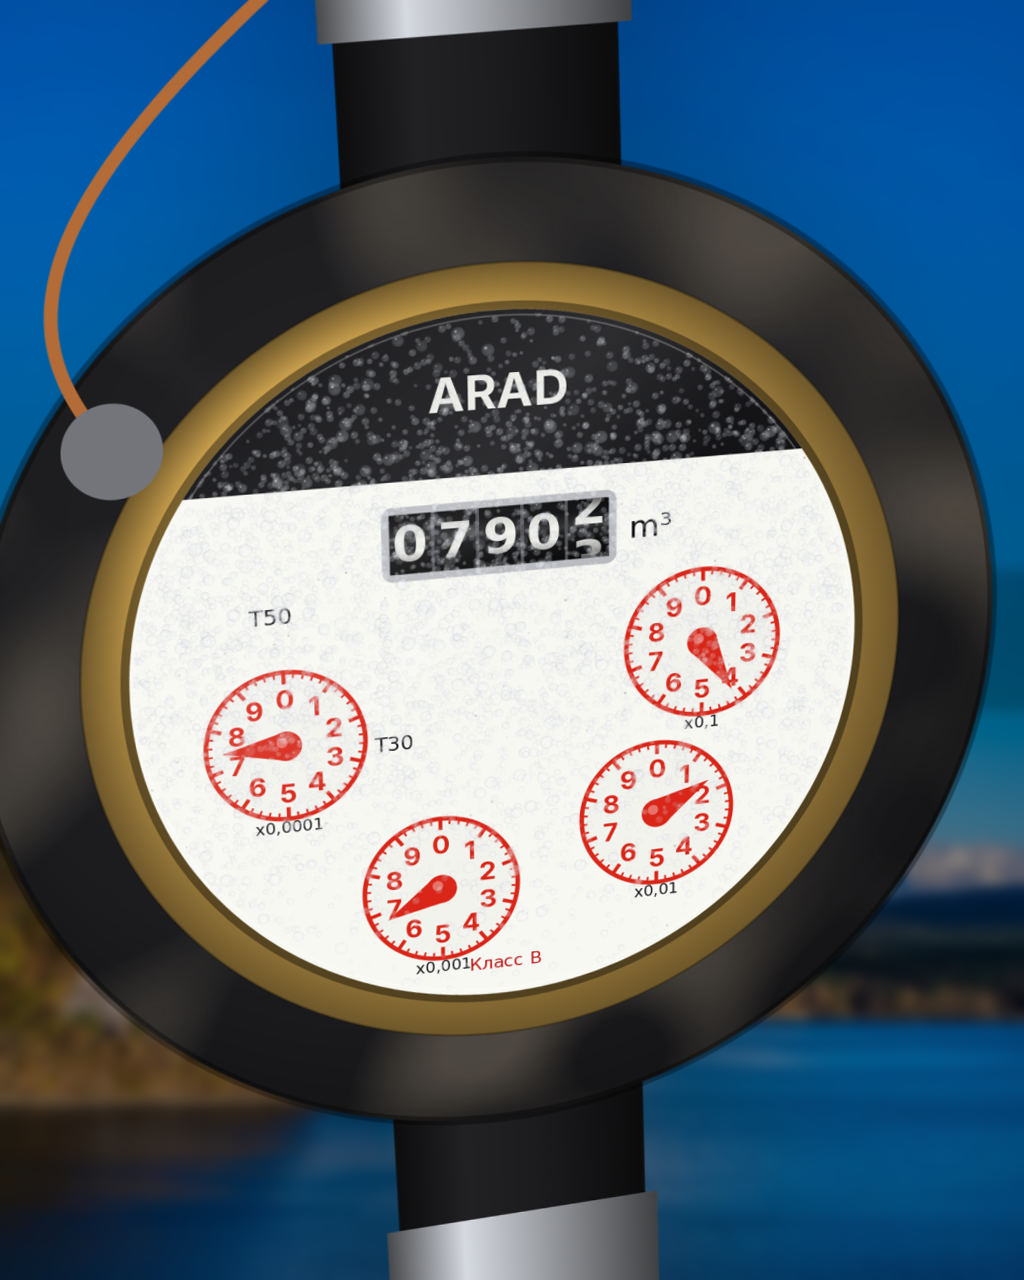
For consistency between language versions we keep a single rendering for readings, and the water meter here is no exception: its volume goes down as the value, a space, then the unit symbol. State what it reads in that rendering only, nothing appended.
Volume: 7902.4167 m³
